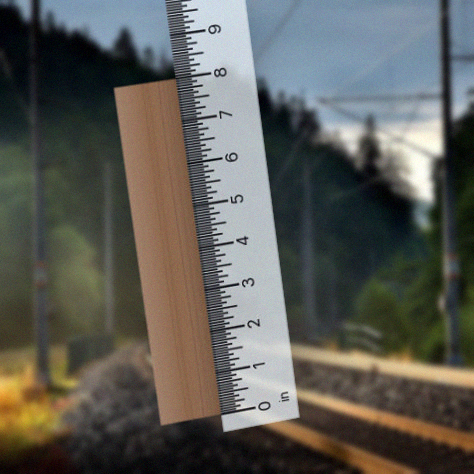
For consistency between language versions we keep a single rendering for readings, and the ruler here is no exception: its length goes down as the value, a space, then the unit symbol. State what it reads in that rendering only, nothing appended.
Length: 8 in
